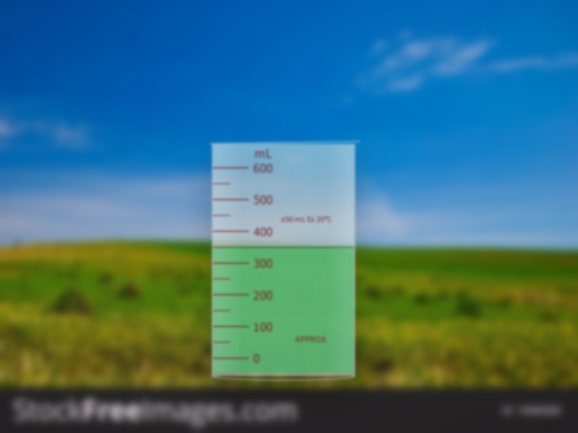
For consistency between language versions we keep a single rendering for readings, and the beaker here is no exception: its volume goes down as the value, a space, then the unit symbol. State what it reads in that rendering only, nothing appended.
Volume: 350 mL
